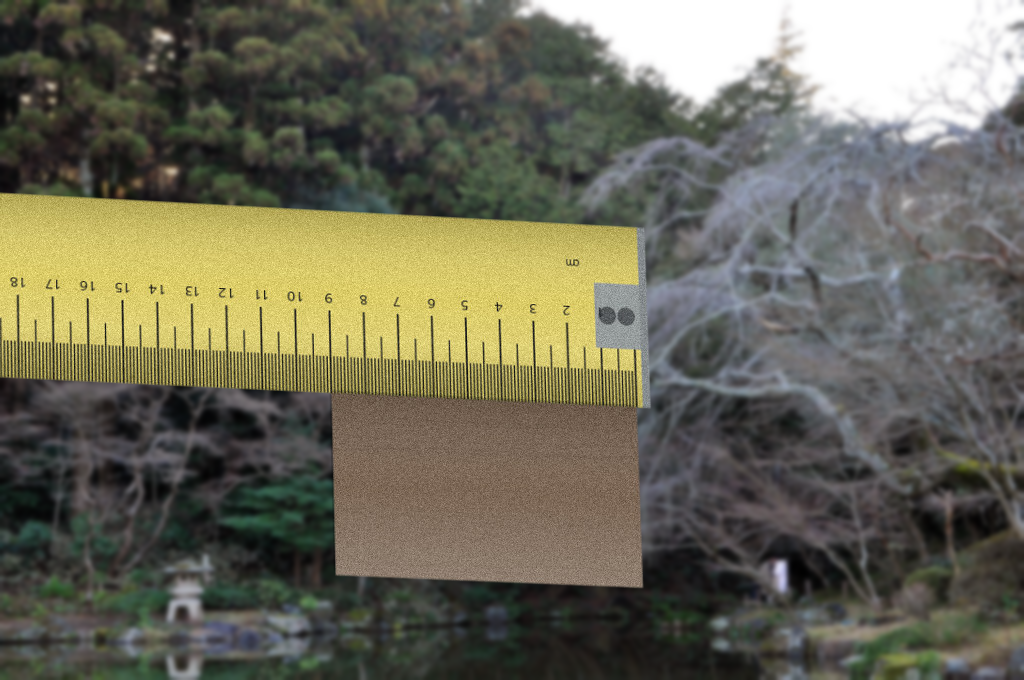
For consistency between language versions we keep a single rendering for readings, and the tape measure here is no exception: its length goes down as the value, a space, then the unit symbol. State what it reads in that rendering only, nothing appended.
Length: 9 cm
